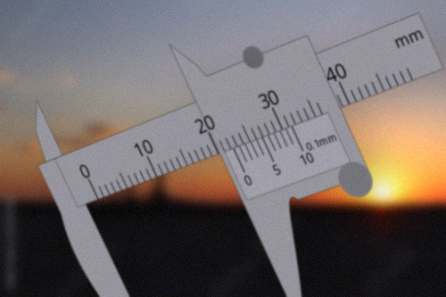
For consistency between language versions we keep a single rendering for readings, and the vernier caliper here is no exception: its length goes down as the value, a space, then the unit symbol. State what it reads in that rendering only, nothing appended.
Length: 22.4 mm
